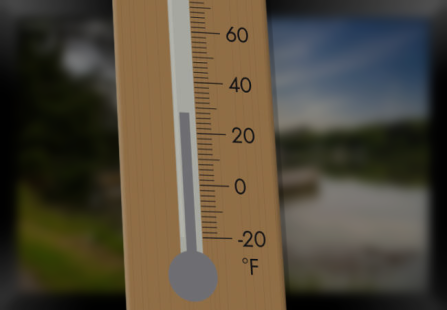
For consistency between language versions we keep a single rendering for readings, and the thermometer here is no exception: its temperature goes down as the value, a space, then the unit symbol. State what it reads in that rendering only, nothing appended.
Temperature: 28 °F
